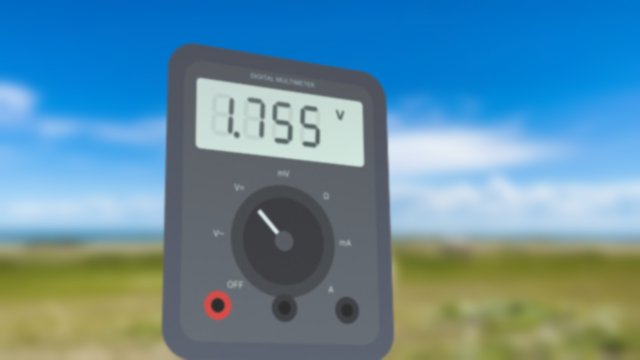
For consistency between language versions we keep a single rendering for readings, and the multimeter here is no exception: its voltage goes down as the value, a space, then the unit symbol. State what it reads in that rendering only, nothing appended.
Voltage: 1.755 V
